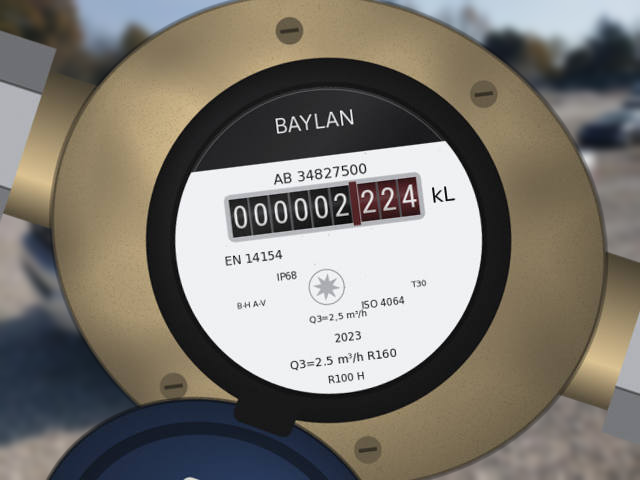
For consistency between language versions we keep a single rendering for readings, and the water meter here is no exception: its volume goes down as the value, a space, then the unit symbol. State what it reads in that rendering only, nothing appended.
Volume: 2.224 kL
